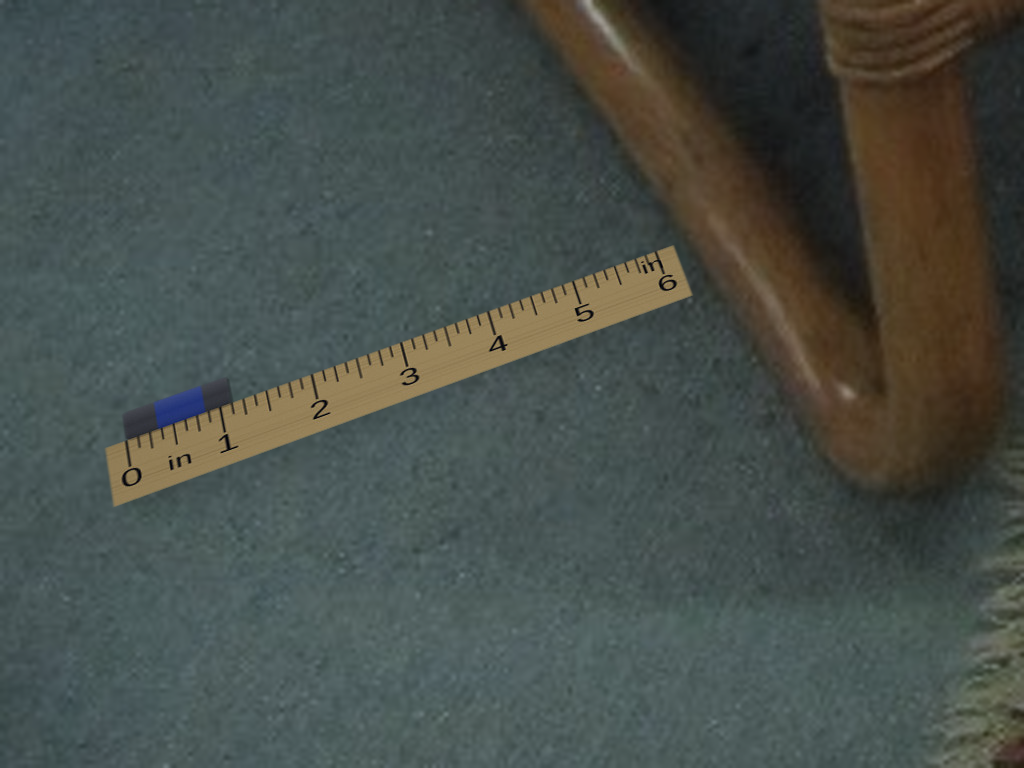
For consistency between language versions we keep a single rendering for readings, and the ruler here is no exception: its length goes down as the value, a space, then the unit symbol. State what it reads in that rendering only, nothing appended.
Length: 1.125 in
